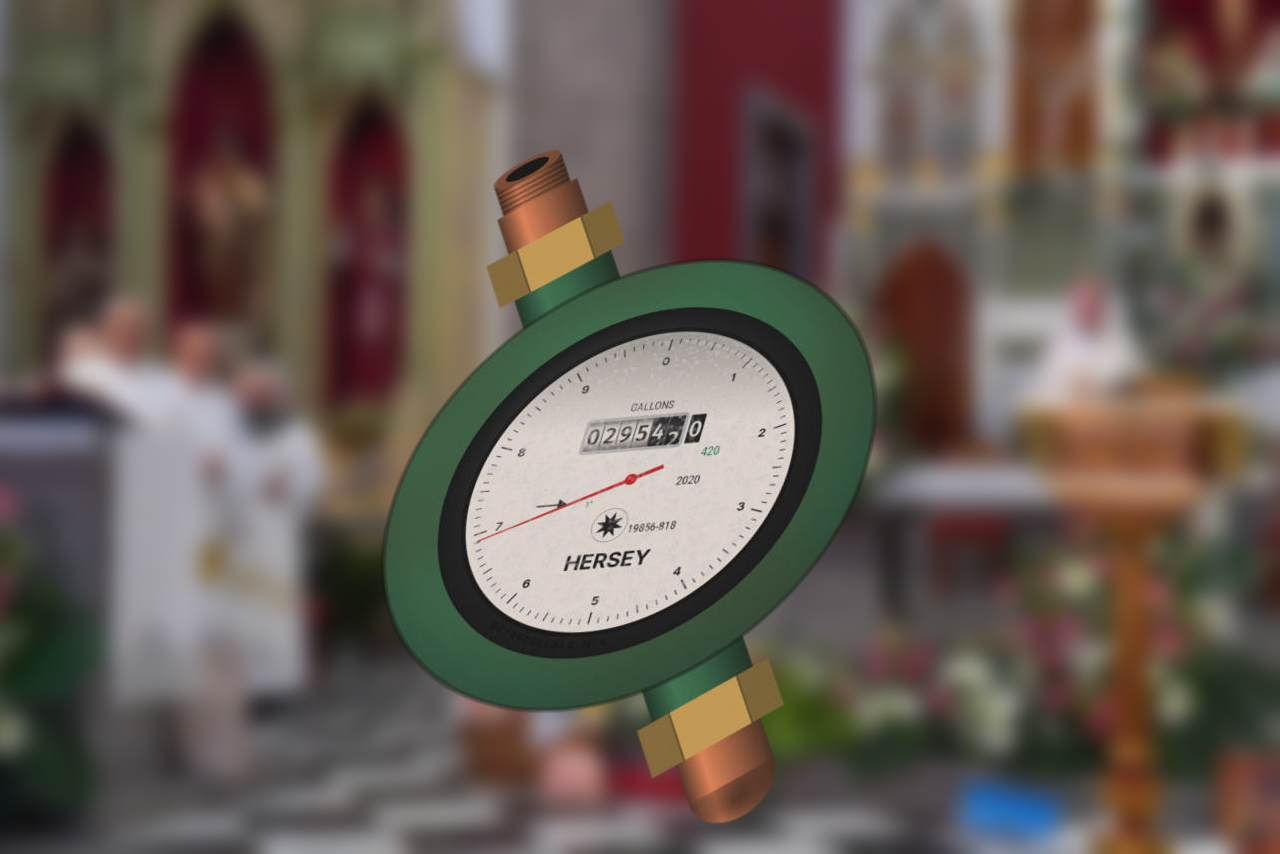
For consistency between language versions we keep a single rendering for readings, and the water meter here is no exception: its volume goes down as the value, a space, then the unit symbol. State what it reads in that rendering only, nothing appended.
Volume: 295416.9 gal
